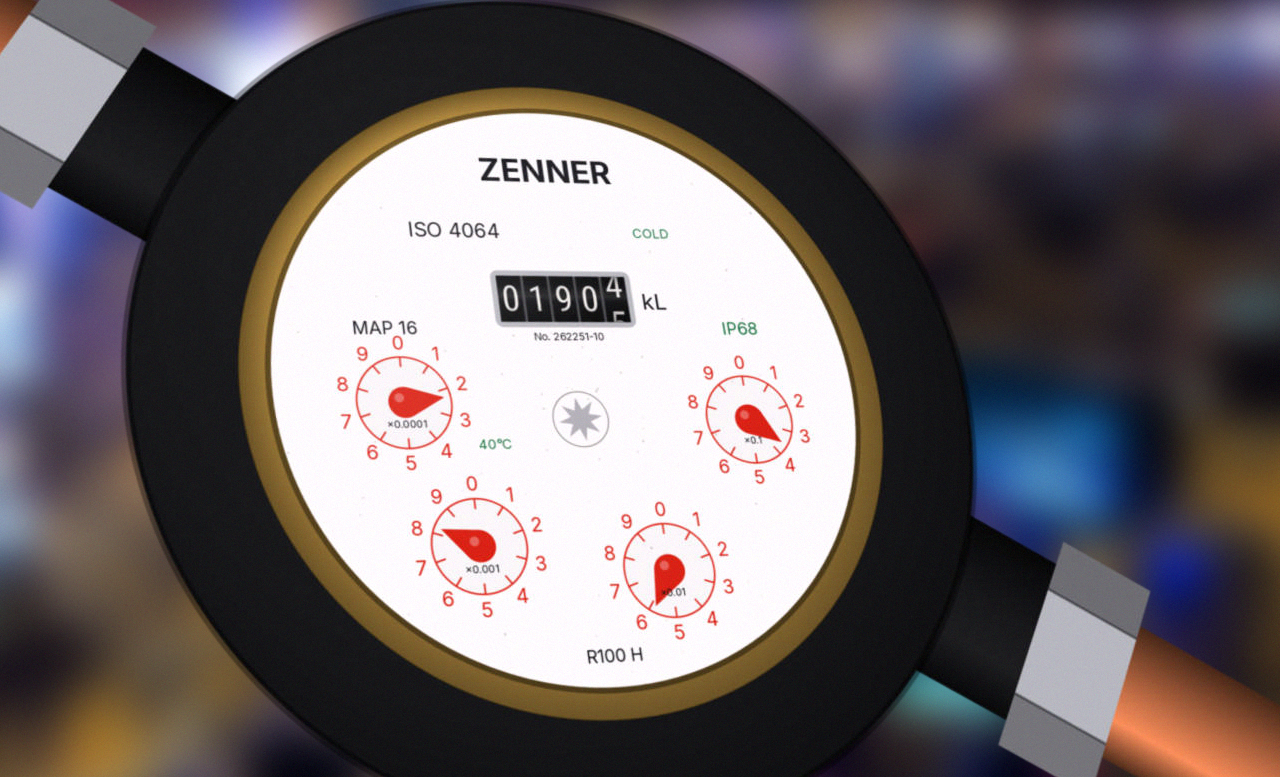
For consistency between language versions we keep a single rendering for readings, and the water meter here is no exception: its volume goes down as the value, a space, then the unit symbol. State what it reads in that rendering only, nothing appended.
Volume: 1904.3582 kL
